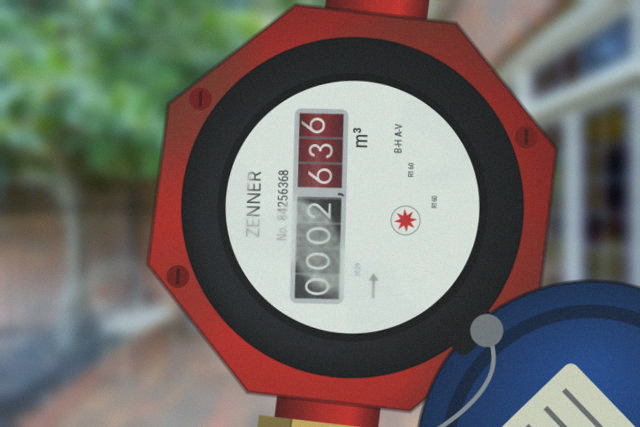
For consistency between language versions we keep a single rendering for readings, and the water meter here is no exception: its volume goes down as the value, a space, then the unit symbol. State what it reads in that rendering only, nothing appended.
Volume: 2.636 m³
